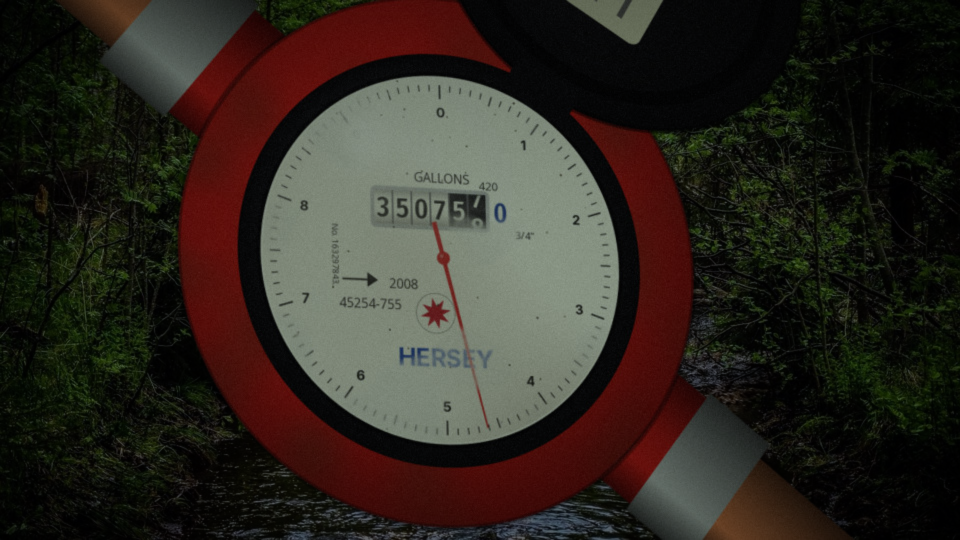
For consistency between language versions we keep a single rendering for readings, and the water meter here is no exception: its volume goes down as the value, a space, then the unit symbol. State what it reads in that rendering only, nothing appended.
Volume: 3507574.6 gal
